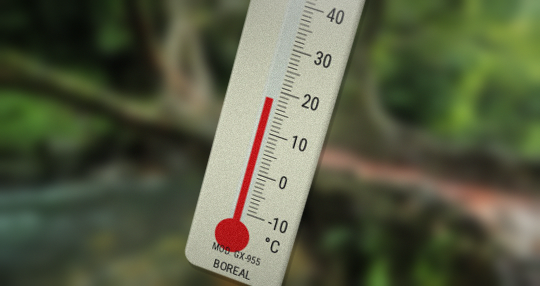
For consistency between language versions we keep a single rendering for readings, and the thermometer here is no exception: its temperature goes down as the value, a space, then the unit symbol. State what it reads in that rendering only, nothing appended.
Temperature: 18 °C
